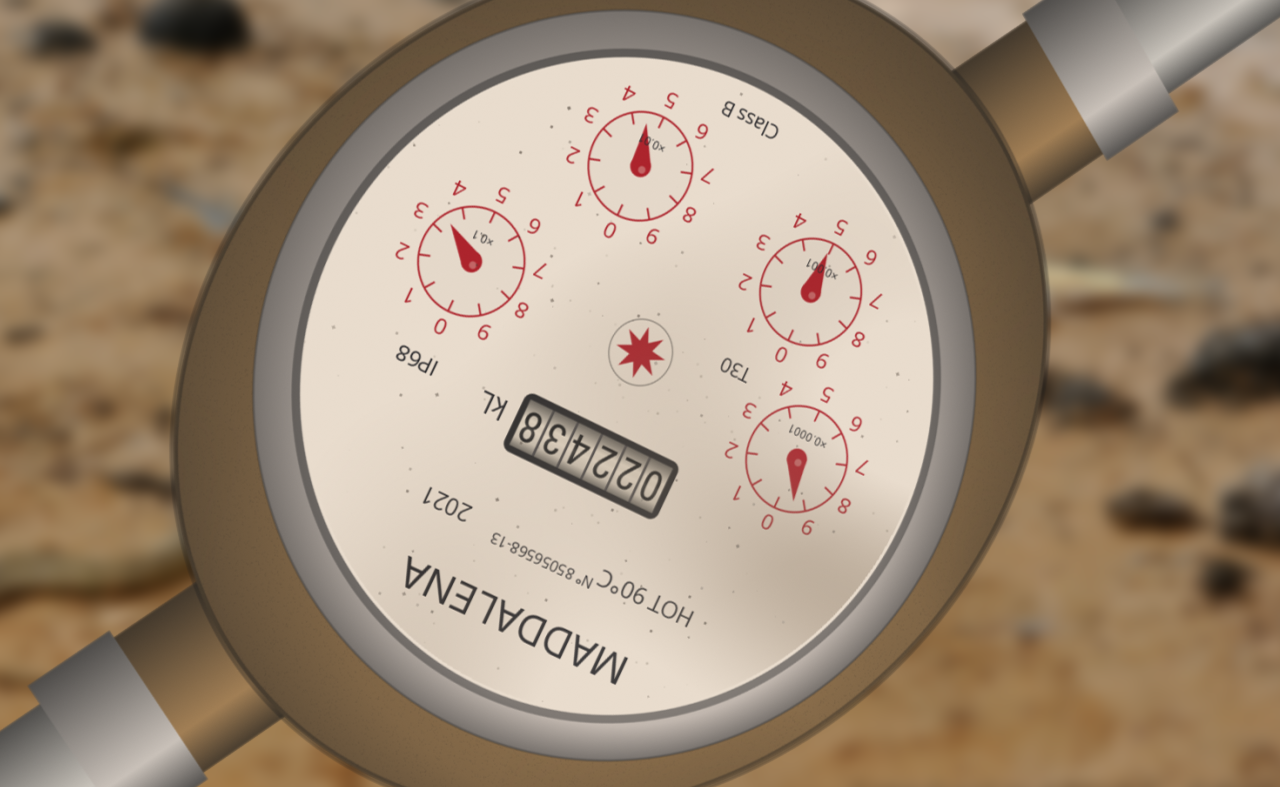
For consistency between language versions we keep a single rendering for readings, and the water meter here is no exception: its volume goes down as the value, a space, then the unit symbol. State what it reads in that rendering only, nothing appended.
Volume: 22438.3449 kL
